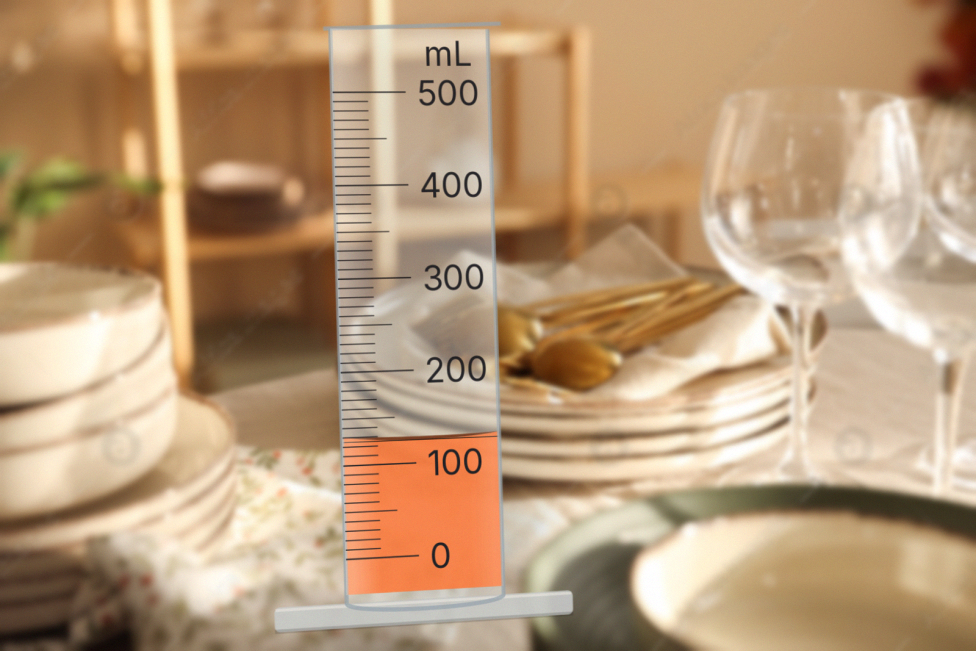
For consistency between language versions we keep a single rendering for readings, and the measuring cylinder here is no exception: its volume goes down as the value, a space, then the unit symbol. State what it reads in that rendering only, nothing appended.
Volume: 125 mL
